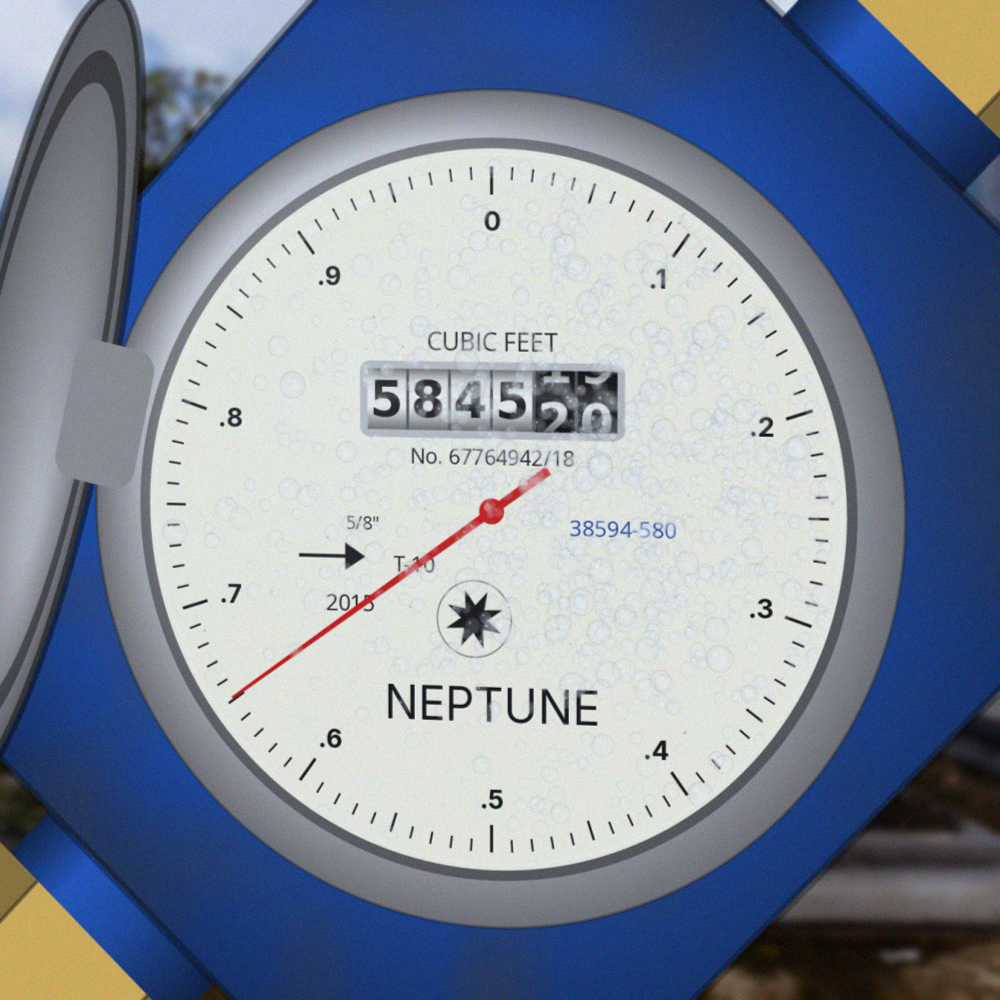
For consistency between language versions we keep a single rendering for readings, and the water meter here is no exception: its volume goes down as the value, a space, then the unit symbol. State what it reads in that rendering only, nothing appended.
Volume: 584519.65 ft³
